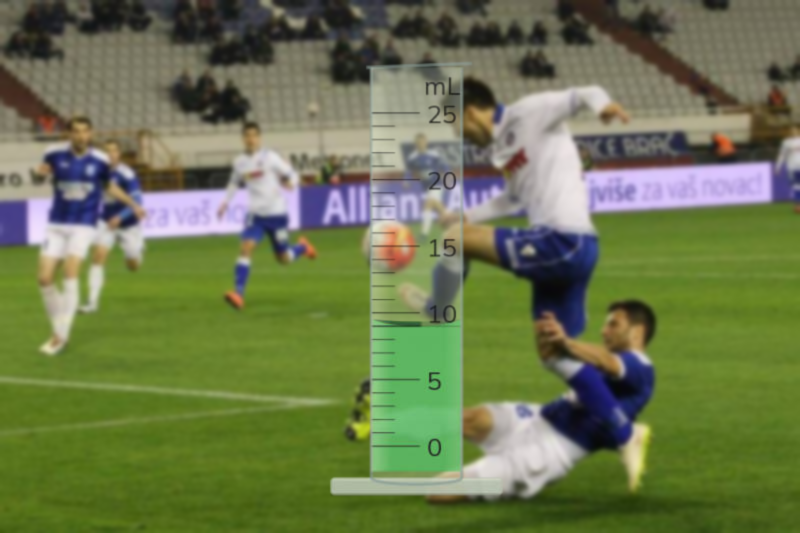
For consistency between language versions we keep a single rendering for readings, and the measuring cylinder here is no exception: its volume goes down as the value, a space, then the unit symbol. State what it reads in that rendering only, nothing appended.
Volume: 9 mL
